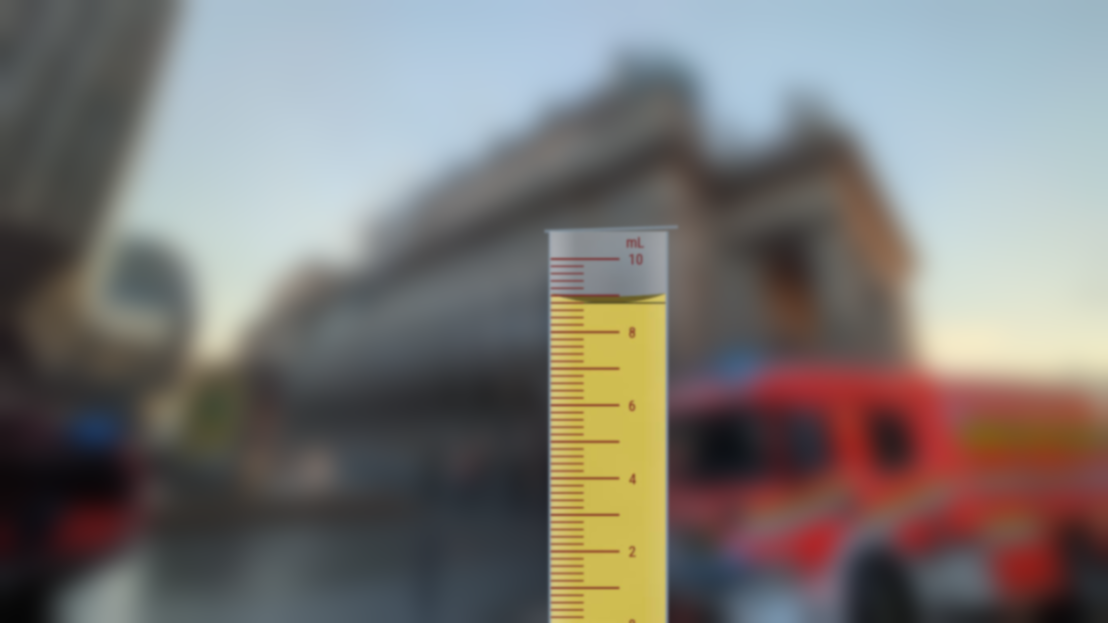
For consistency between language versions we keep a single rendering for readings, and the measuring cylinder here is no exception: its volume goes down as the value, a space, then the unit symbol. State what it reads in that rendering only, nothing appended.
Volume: 8.8 mL
